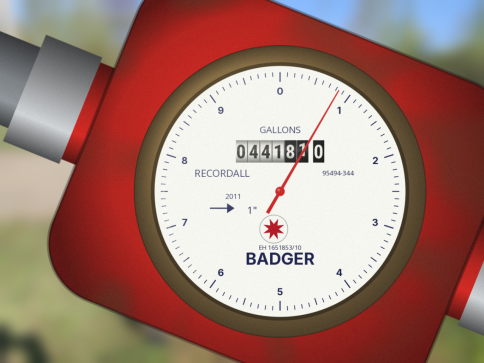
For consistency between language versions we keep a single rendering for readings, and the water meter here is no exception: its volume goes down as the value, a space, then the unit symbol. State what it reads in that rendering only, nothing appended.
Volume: 441810.8 gal
